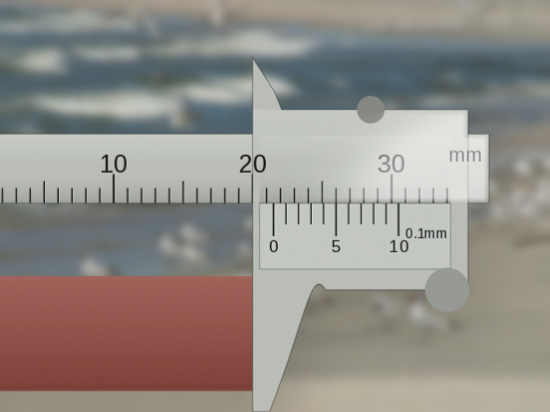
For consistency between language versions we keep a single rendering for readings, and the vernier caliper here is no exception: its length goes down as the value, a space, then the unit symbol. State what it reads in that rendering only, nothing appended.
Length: 21.5 mm
